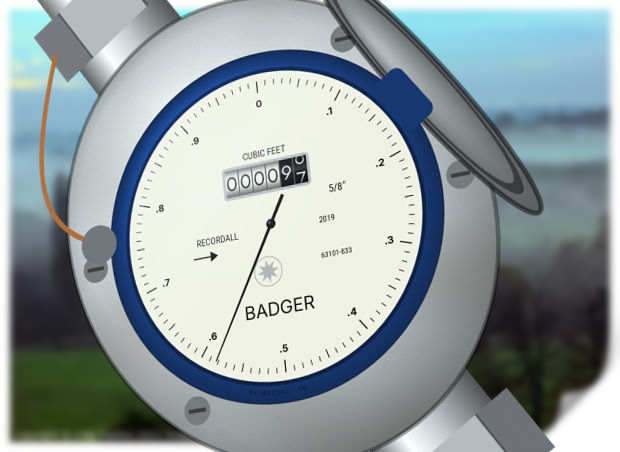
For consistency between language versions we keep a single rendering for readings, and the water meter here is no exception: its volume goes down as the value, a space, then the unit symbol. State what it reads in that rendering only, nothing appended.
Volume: 96.58 ft³
